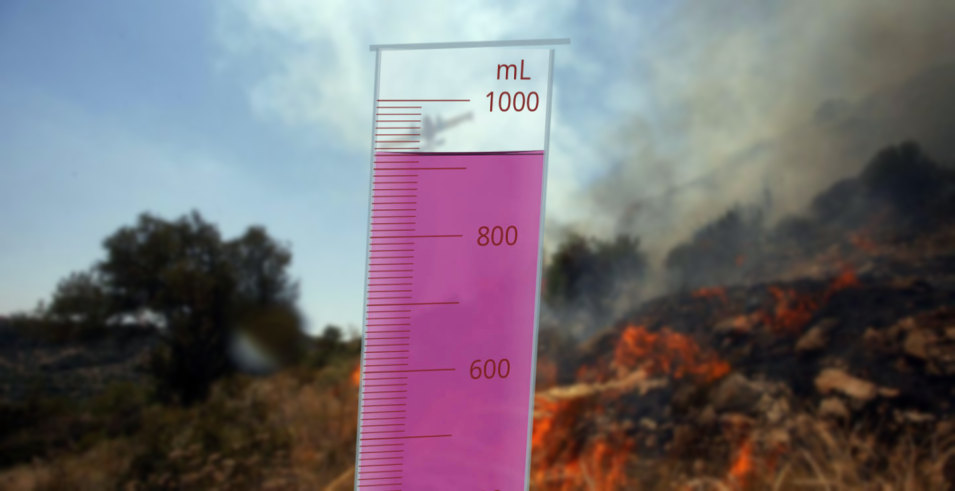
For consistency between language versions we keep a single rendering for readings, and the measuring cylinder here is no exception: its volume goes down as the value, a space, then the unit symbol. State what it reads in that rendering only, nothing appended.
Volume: 920 mL
